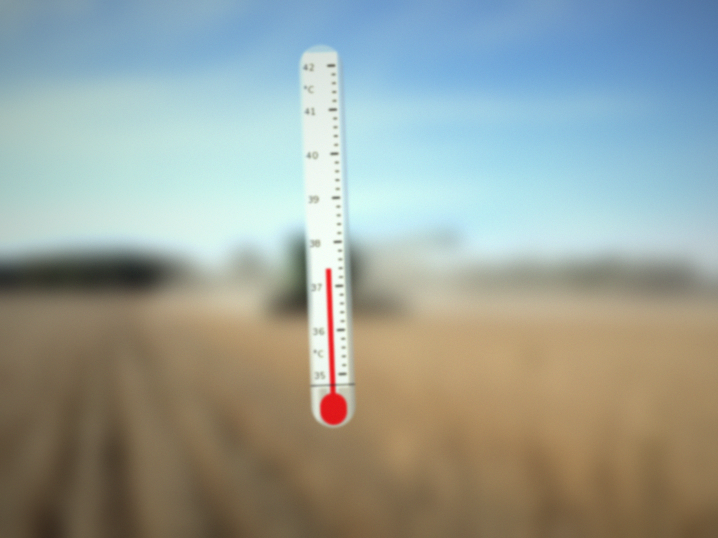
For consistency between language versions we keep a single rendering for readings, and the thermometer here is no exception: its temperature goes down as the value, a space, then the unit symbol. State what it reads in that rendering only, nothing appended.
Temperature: 37.4 °C
